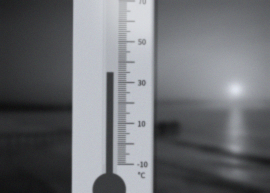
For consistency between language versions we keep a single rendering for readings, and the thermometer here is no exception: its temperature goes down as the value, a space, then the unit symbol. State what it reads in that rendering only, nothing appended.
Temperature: 35 °C
